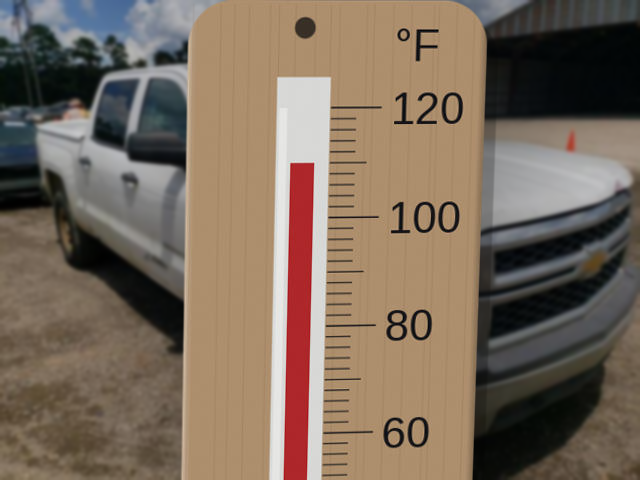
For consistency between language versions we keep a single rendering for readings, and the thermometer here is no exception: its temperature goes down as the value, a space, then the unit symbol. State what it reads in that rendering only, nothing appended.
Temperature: 110 °F
